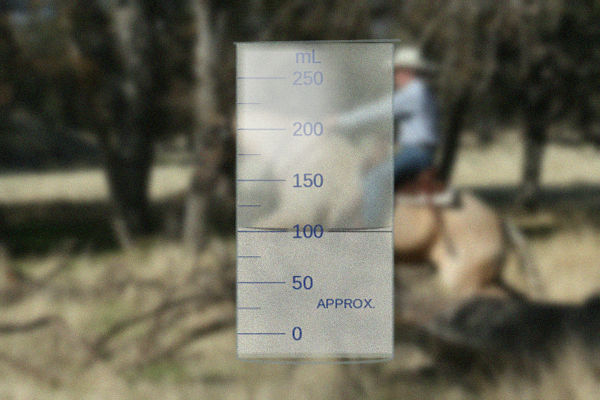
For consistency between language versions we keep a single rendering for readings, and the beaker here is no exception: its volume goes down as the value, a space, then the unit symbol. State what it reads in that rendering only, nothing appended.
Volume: 100 mL
